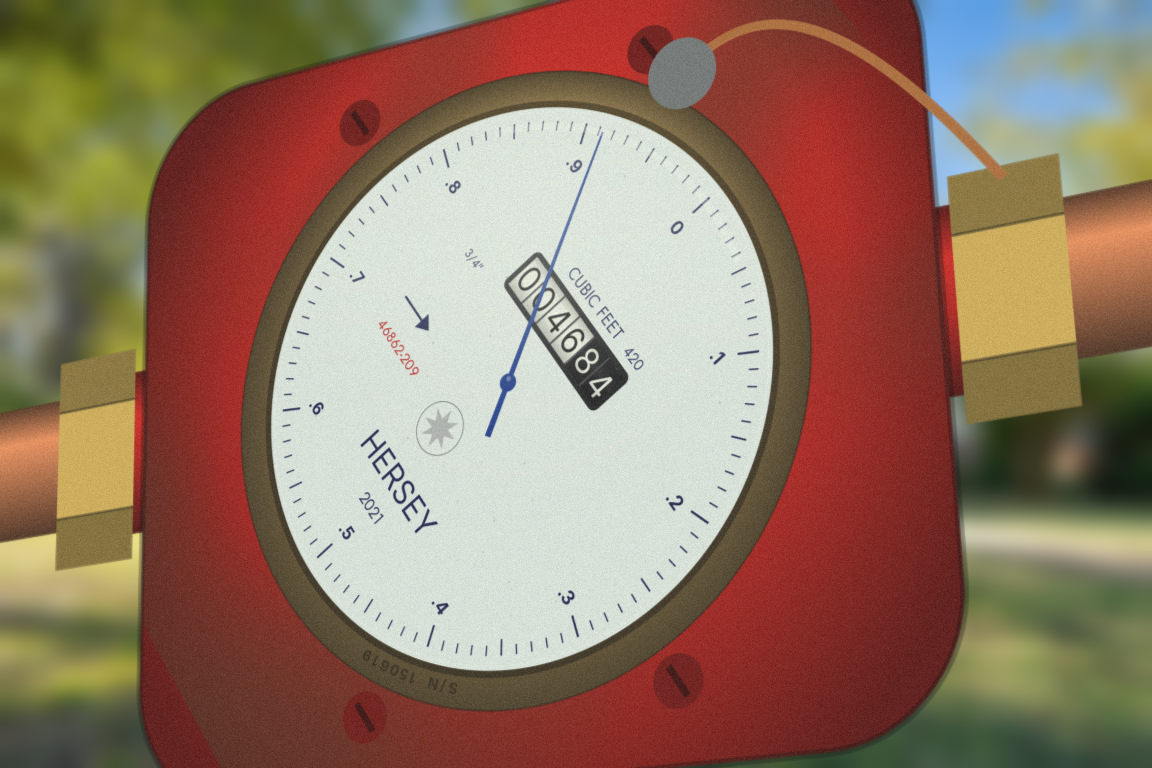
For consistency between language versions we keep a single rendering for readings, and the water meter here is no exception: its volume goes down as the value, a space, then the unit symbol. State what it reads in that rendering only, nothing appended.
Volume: 4683.91 ft³
